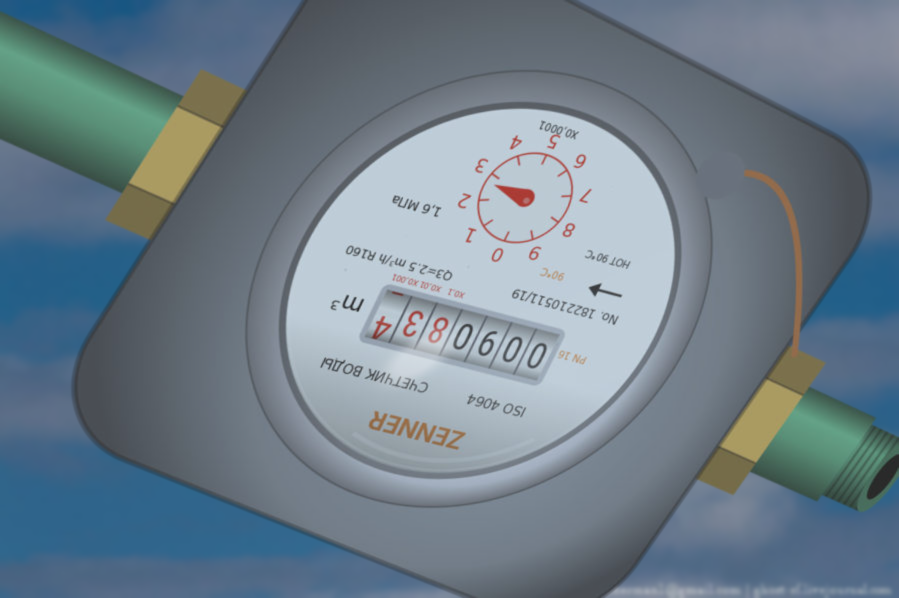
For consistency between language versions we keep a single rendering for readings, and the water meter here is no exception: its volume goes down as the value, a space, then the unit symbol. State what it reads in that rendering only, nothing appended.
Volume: 90.8342 m³
